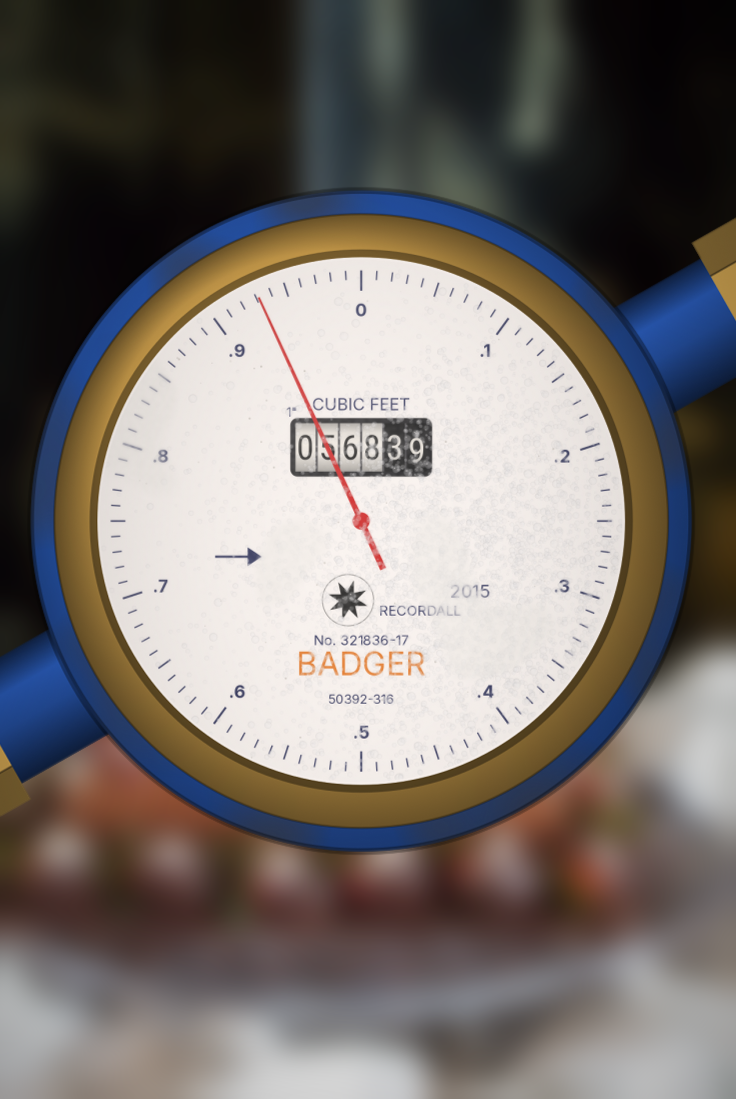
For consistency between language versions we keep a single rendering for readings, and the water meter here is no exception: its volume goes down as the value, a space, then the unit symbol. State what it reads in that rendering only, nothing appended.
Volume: 56838.93 ft³
